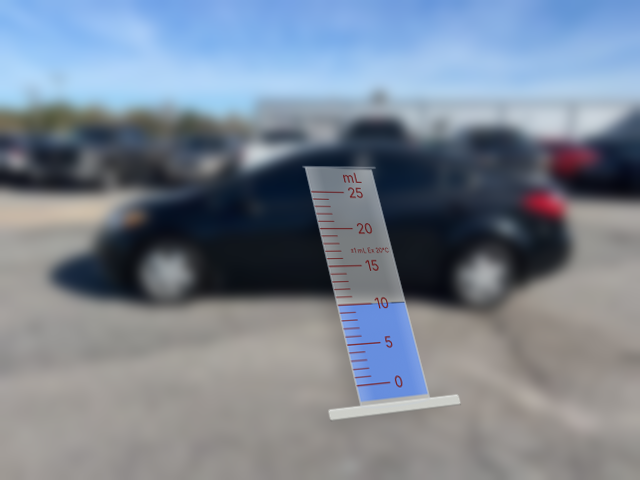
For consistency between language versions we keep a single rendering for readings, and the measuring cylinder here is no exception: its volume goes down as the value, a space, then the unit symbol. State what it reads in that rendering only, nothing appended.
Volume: 10 mL
